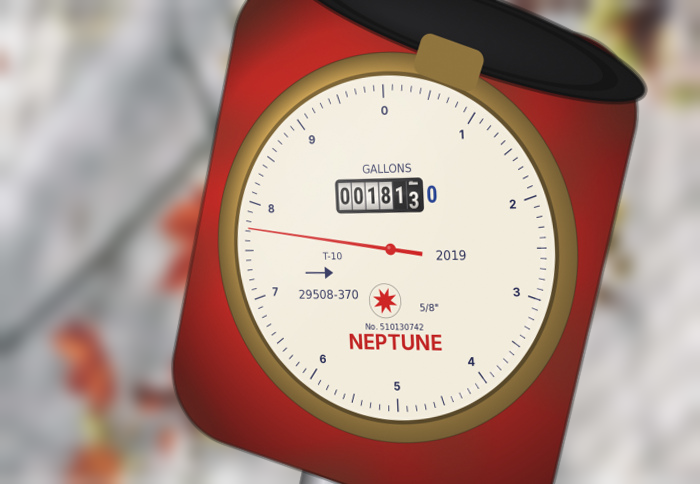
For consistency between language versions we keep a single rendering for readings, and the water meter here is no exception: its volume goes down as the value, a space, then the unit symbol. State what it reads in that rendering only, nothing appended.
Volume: 18127.7 gal
